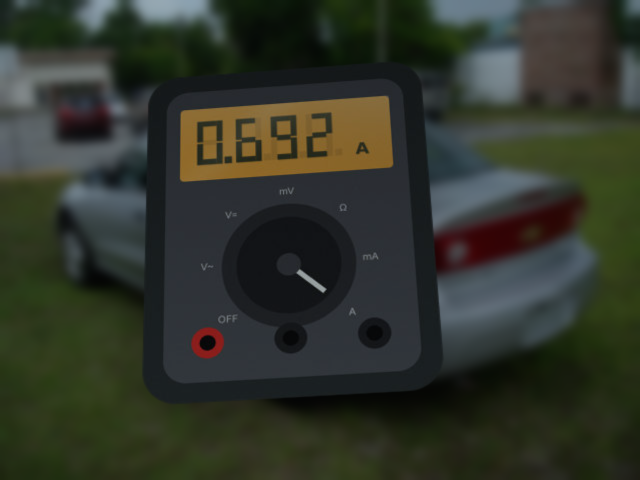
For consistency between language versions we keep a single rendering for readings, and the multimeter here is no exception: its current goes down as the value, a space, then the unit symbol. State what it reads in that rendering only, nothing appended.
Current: 0.692 A
